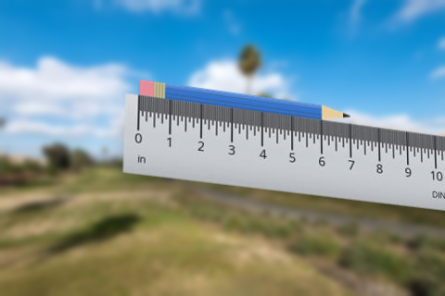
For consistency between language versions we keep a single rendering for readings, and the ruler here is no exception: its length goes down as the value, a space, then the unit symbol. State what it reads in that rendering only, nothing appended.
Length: 7 in
